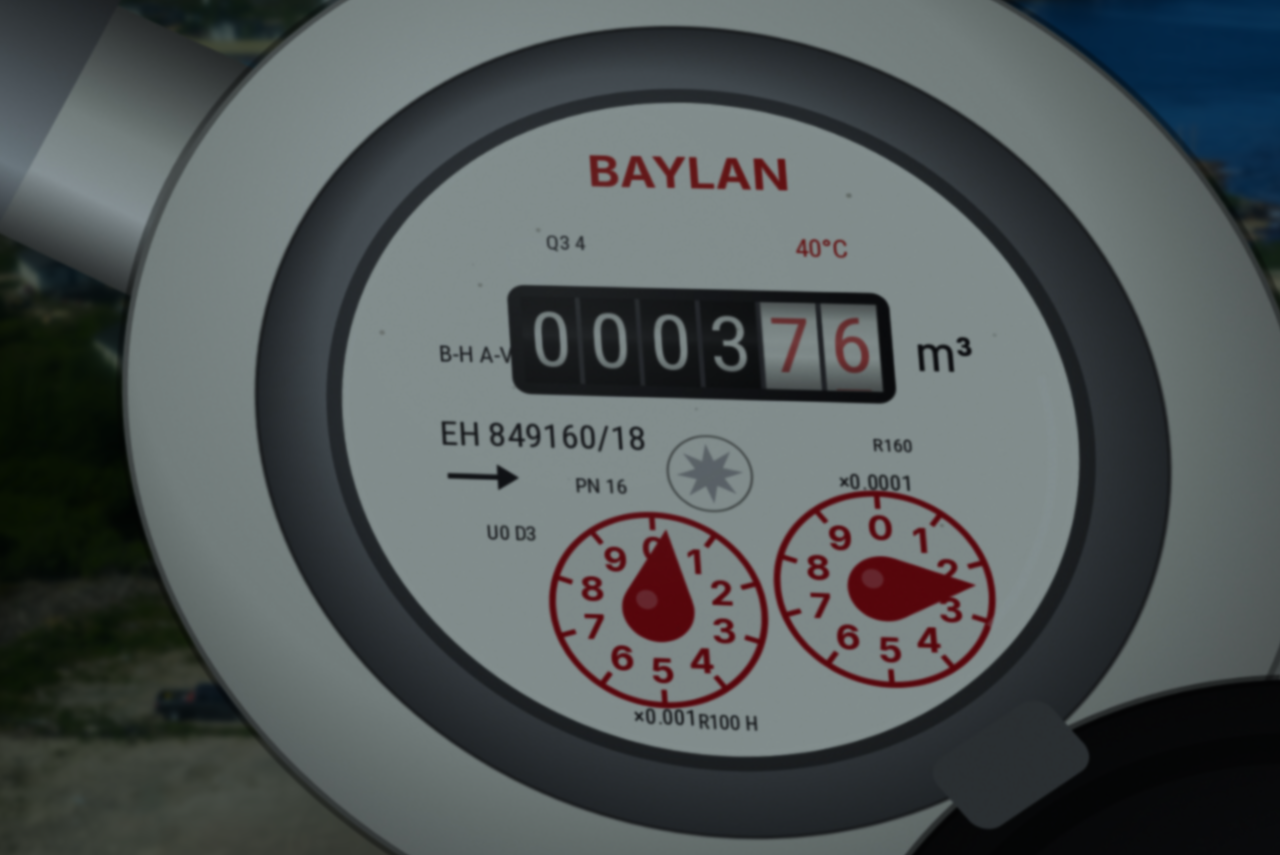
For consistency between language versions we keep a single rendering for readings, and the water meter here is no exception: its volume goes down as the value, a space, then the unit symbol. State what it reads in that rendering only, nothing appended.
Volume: 3.7602 m³
